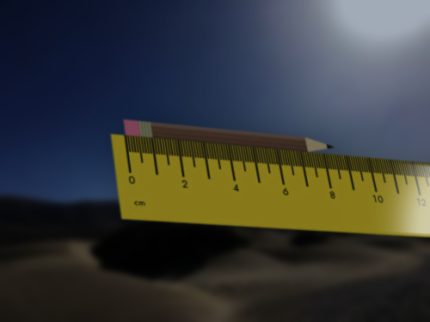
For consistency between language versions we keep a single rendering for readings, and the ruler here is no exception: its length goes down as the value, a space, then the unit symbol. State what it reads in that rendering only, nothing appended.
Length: 8.5 cm
